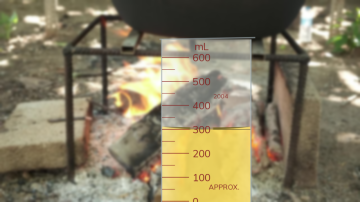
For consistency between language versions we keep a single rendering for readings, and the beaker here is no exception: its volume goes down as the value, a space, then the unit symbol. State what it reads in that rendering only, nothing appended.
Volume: 300 mL
